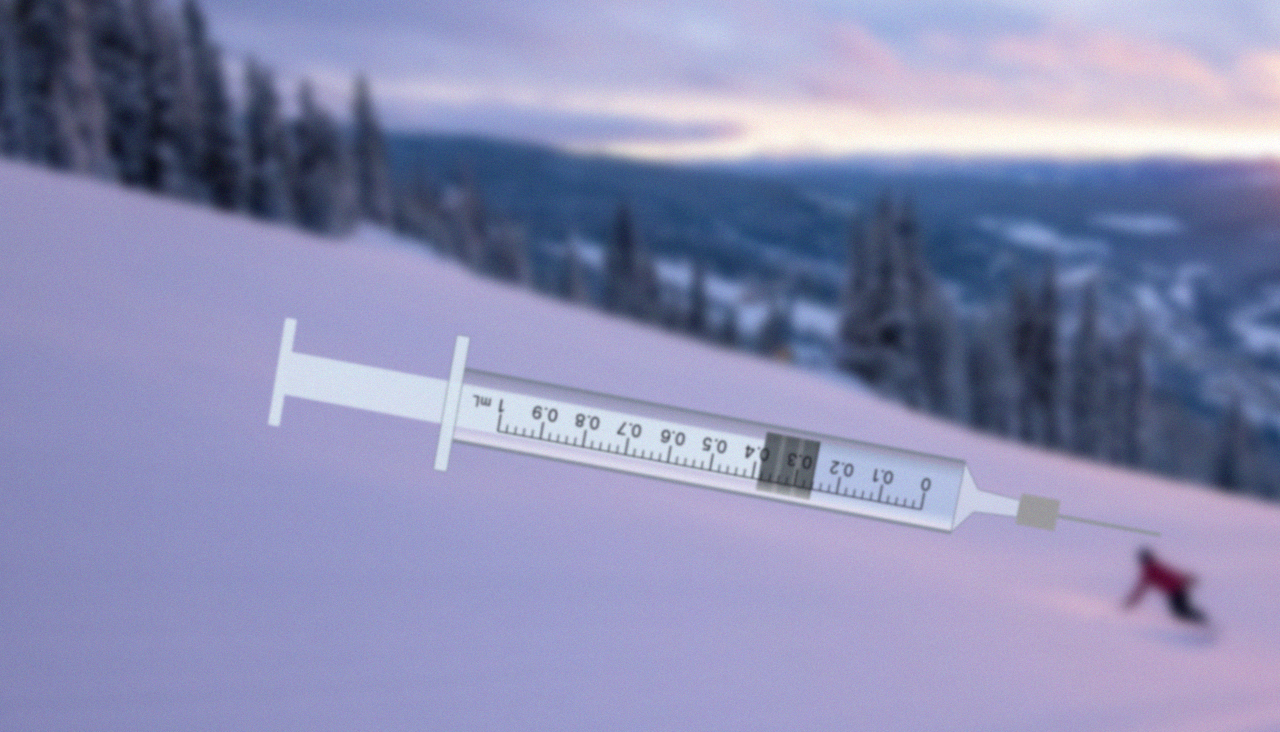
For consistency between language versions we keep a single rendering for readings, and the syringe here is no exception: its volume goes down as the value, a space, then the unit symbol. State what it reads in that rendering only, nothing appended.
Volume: 0.26 mL
